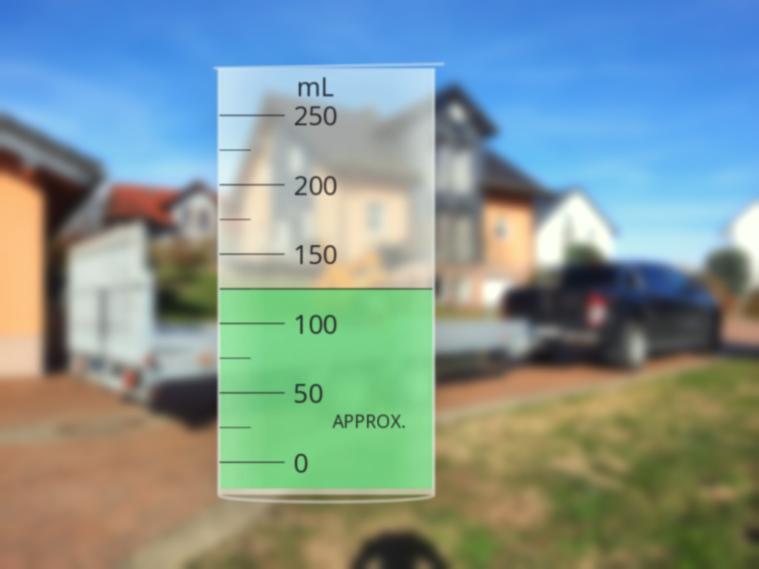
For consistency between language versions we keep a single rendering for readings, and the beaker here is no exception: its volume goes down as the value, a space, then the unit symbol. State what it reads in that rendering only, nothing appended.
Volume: 125 mL
